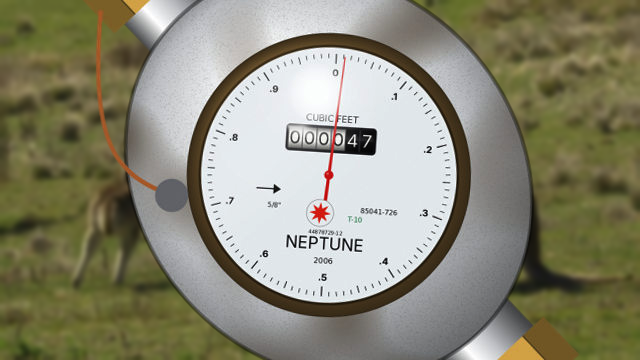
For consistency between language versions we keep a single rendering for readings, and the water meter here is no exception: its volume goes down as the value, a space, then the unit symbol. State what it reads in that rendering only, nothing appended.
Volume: 47.01 ft³
